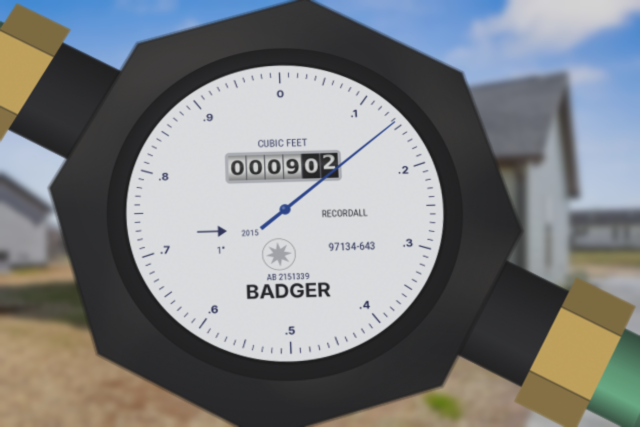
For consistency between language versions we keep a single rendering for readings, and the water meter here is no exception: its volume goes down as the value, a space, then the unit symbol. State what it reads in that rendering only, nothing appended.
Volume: 902.14 ft³
